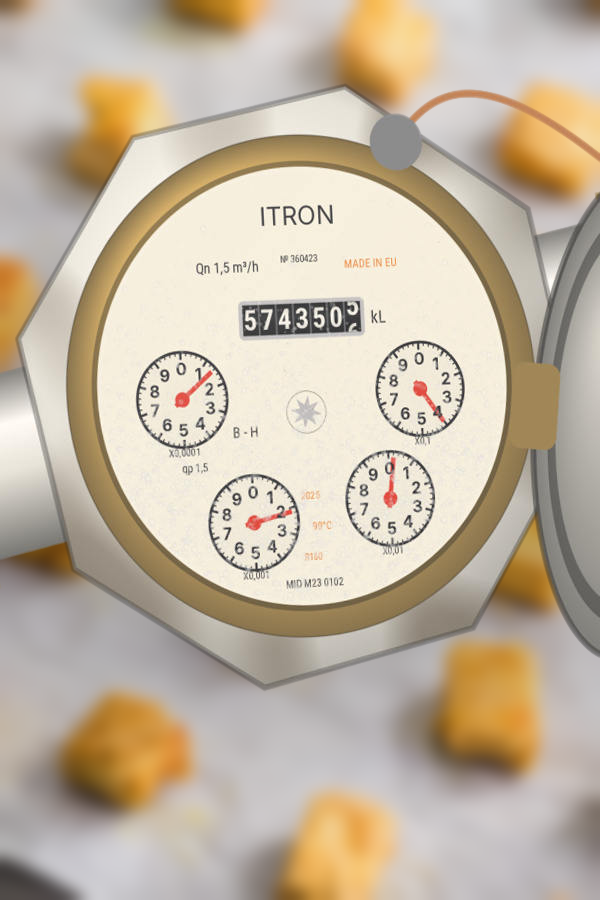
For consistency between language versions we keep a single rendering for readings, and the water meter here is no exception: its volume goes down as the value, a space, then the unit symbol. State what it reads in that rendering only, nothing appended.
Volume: 5743505.4021 kL
